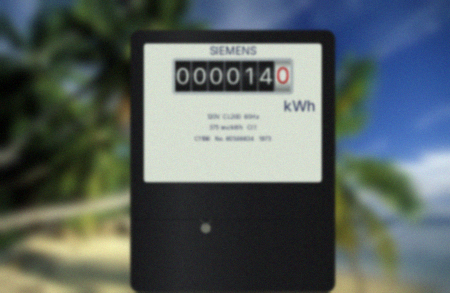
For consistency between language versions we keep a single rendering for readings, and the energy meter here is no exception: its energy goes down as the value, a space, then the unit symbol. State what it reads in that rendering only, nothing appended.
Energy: 14.0 kWh
